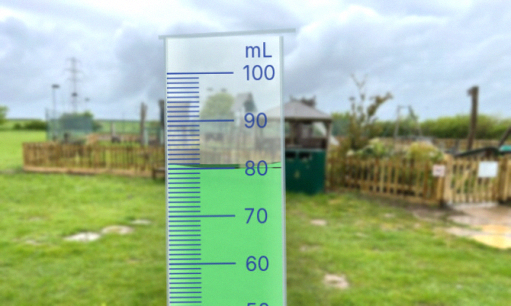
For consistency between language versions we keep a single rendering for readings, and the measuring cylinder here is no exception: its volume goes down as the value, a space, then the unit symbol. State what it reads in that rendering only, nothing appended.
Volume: 80 mL
